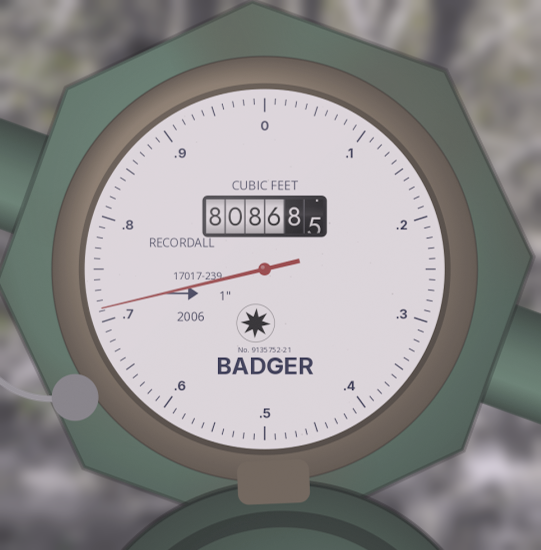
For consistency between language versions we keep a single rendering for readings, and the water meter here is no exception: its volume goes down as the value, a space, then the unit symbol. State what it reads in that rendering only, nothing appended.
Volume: 808684.71 ft³
